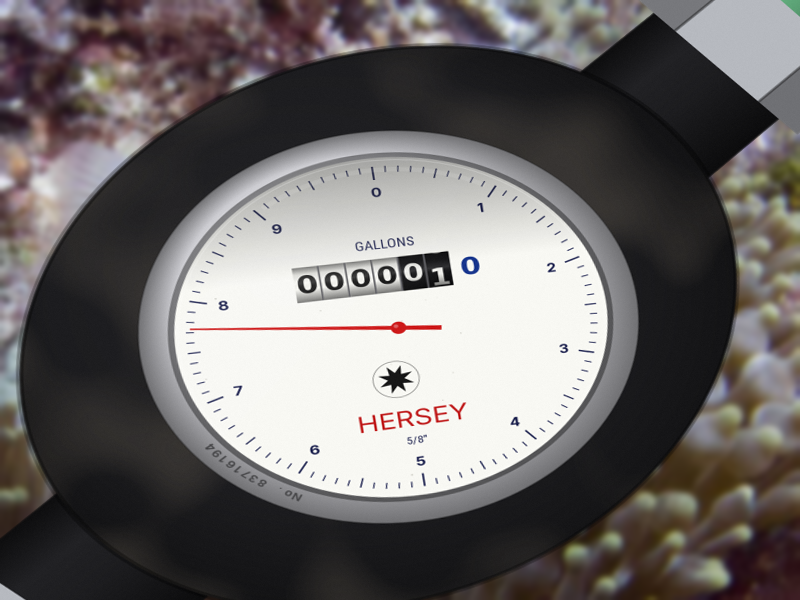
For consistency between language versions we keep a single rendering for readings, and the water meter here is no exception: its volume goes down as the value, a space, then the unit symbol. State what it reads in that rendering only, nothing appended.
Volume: 7.7 gal
